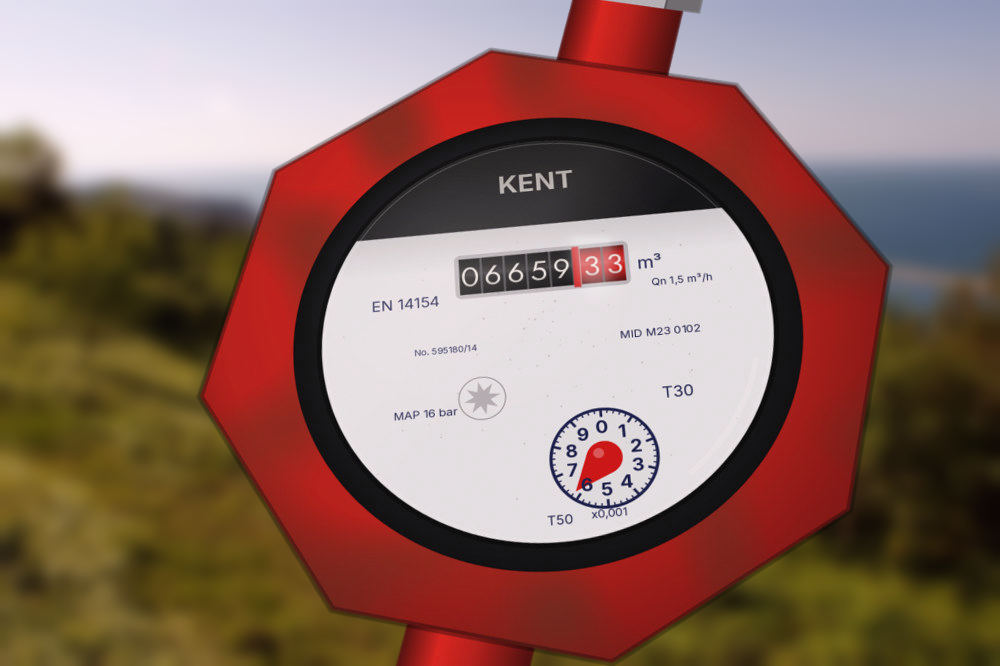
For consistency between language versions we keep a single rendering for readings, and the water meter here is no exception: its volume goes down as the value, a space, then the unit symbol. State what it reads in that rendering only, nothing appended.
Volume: 6659.336 m³
